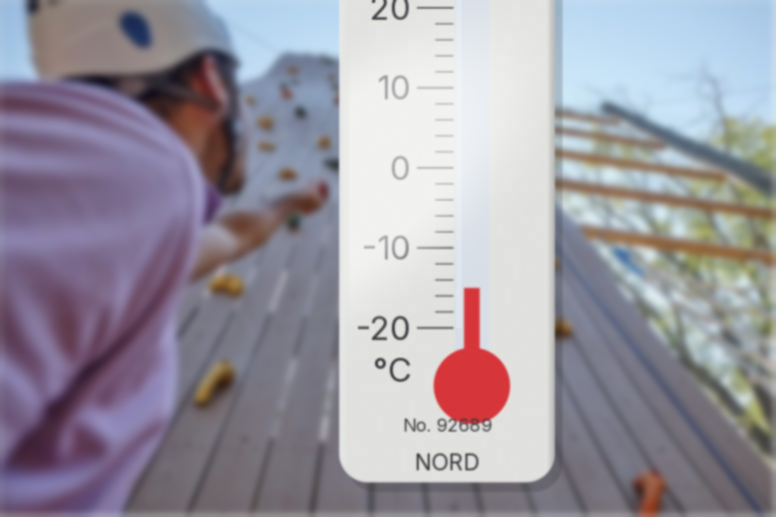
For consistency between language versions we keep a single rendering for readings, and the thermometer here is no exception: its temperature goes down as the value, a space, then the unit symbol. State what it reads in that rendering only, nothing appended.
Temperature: -15 °C
